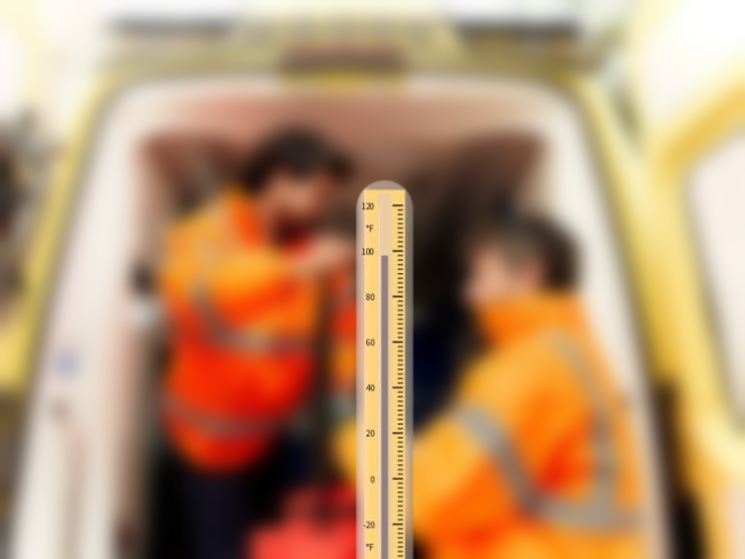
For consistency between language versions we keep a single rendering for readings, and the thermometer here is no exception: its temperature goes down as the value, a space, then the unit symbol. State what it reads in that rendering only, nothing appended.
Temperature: 98 °F
